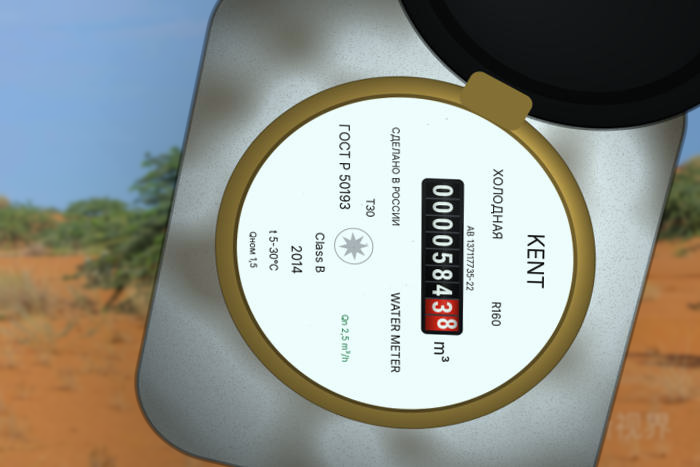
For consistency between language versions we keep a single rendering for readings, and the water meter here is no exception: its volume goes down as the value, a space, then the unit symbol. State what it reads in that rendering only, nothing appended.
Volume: 584.38 m³
